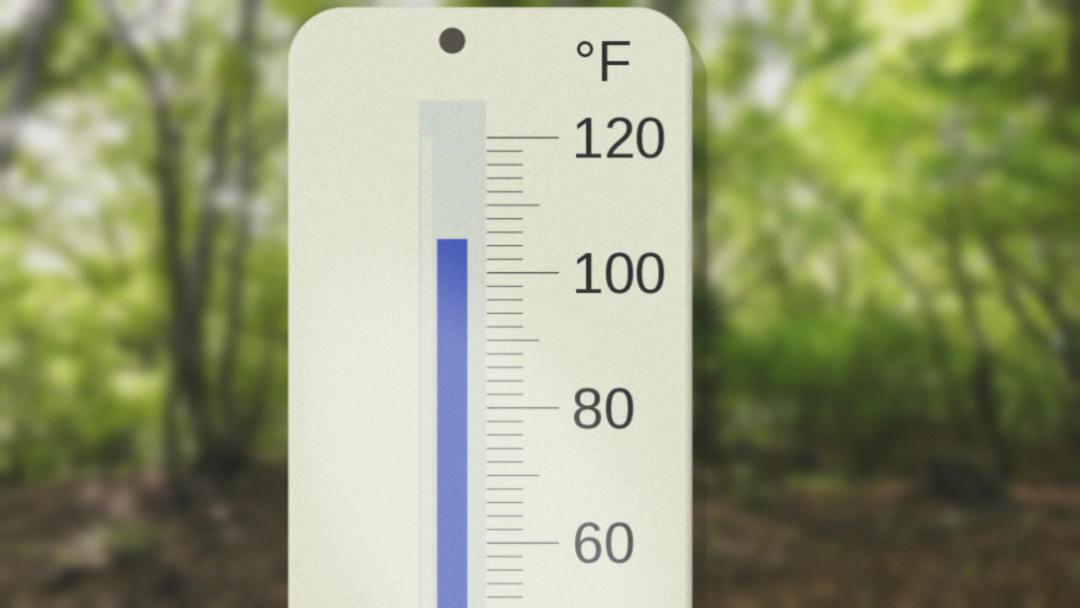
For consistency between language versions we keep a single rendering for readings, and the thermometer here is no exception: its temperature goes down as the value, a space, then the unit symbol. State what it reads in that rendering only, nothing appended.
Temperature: 105 °F
